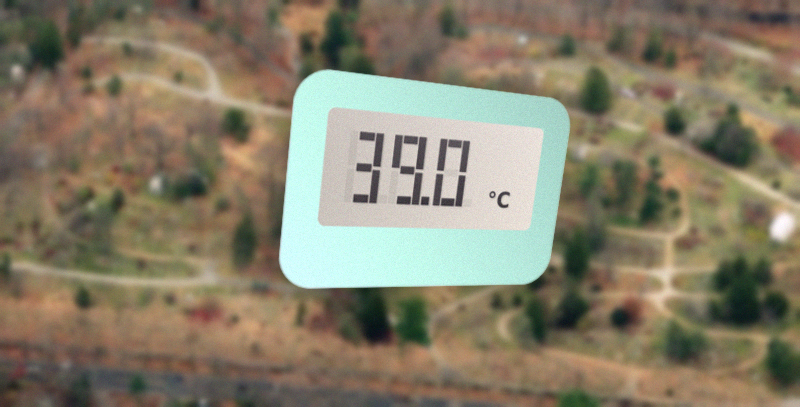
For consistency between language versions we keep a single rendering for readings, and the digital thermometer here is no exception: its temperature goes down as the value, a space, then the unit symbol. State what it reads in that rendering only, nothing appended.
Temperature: 39.0 °C
